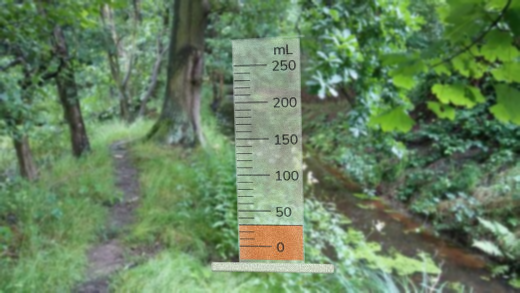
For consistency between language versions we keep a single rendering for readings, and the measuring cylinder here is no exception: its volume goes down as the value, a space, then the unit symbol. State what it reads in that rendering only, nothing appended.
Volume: 30 mL
